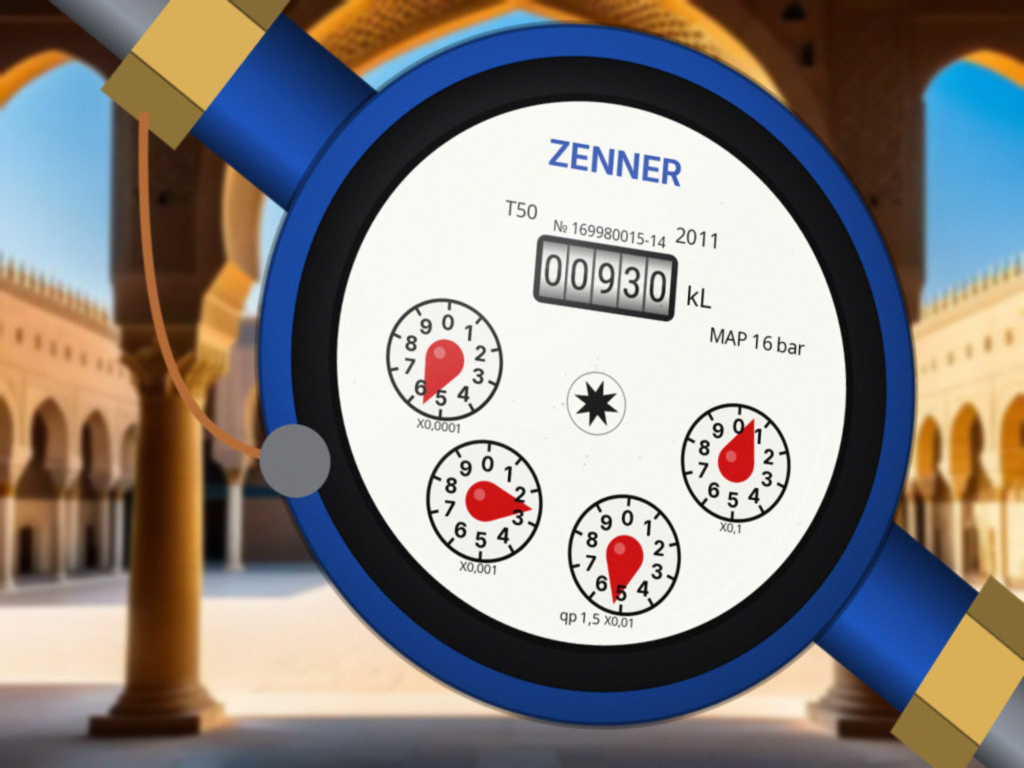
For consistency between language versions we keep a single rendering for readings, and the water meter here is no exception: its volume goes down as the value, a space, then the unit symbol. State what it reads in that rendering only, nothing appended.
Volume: 930.0525 kL
